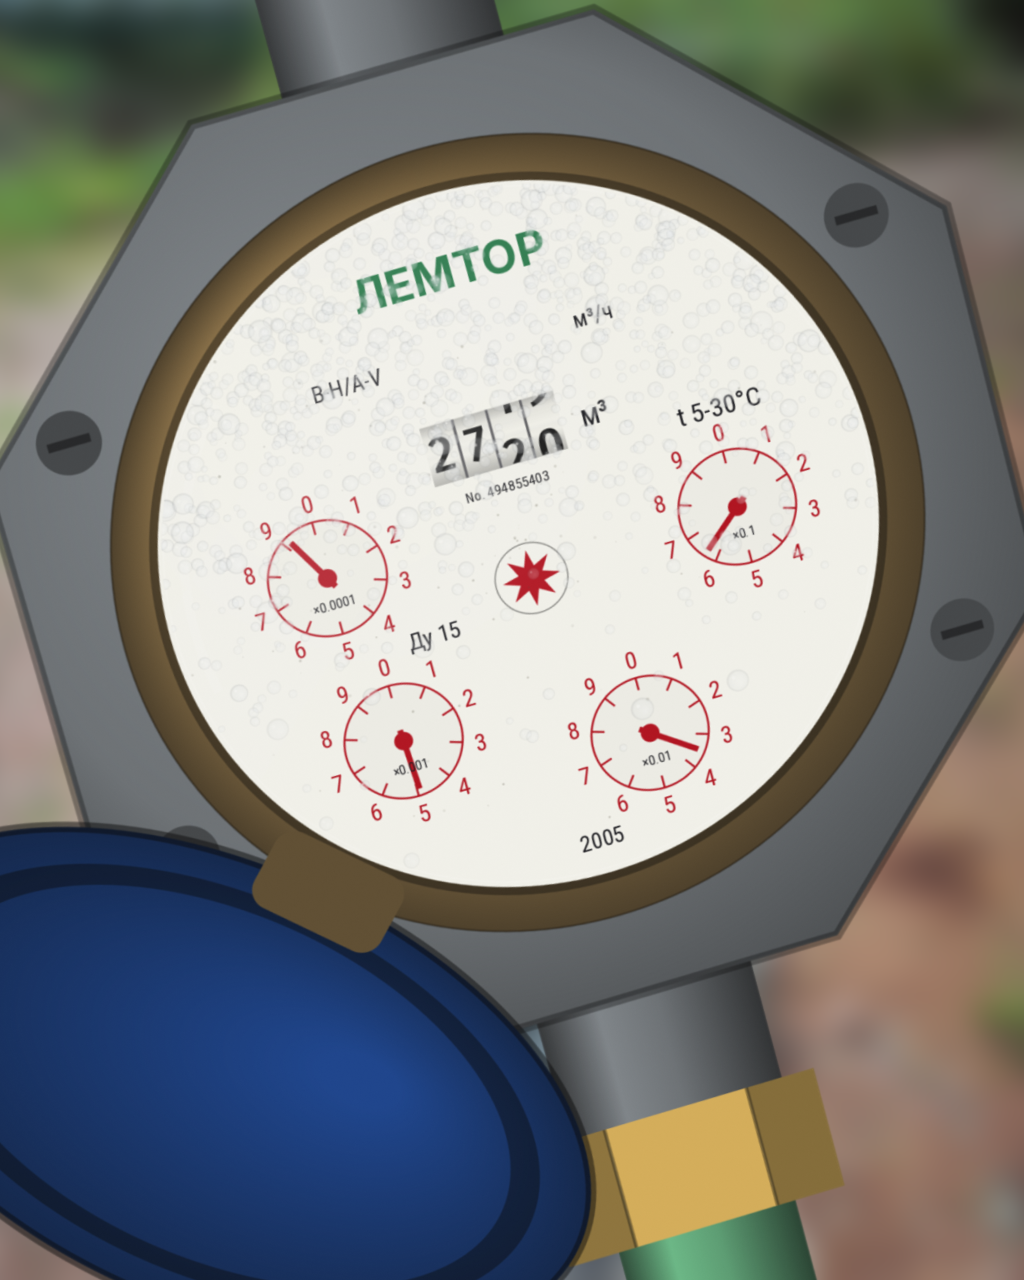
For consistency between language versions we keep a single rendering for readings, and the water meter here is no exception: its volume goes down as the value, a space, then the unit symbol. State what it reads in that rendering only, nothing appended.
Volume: 2719.6349 m³
